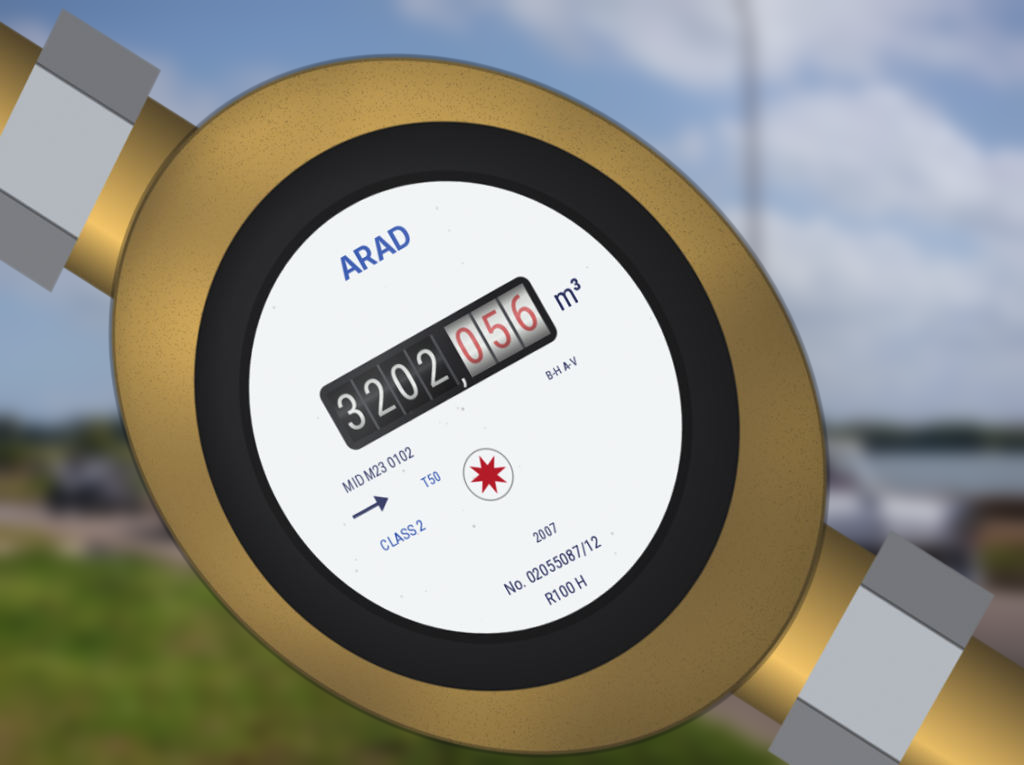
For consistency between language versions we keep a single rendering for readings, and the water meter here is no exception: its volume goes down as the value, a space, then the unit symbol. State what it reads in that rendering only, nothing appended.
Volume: 3202.056 m³
